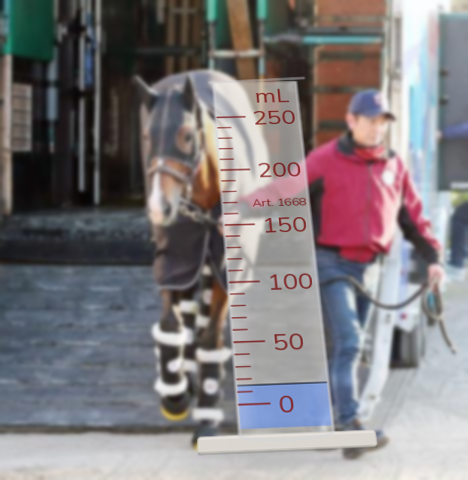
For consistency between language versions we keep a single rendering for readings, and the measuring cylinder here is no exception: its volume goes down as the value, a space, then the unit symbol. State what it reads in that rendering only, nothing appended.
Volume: 15 mL
